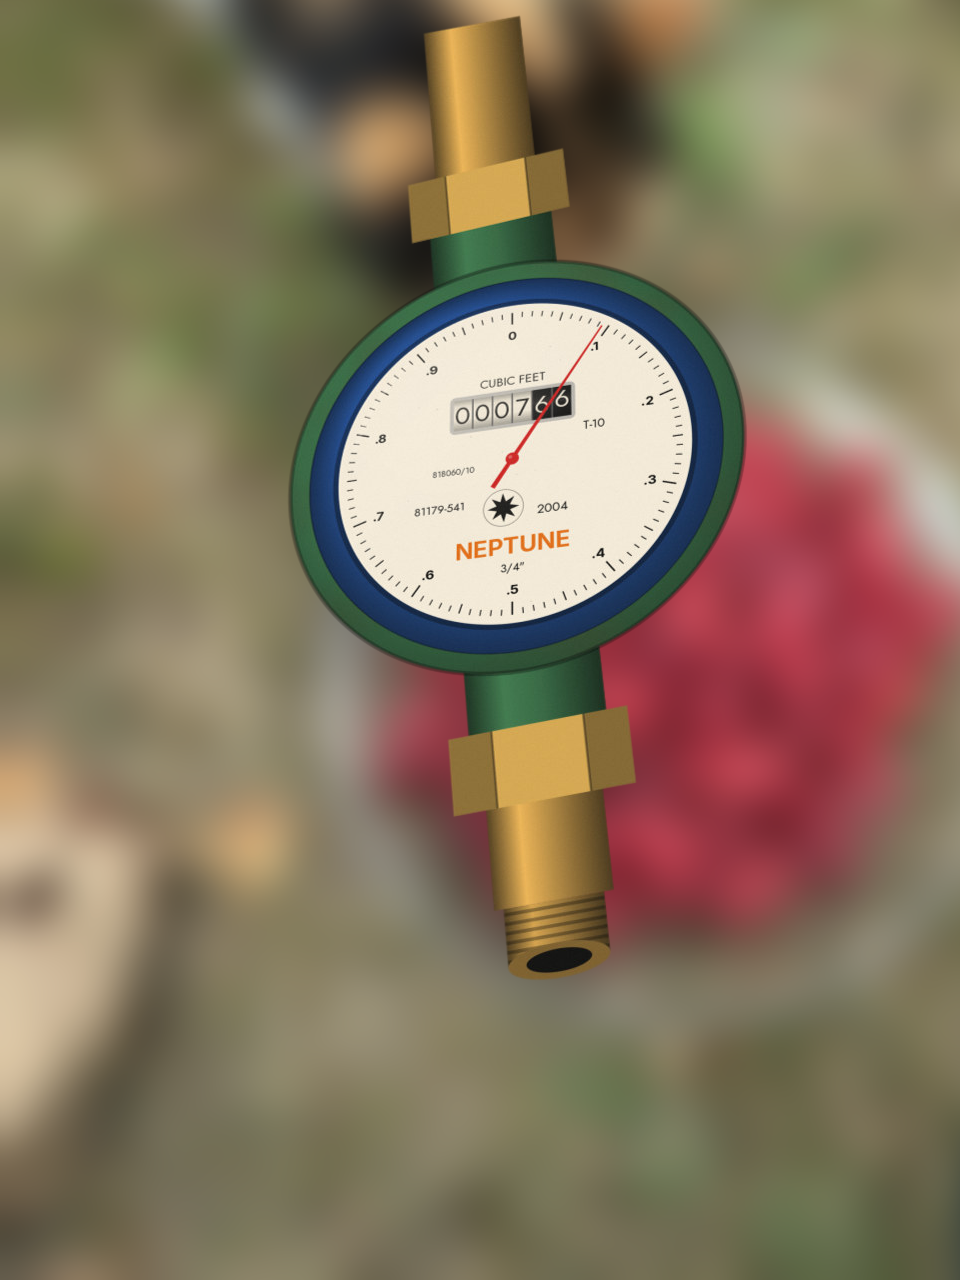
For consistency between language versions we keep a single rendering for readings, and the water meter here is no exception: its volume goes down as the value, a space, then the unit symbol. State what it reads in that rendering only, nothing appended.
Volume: 766.09 ft³
